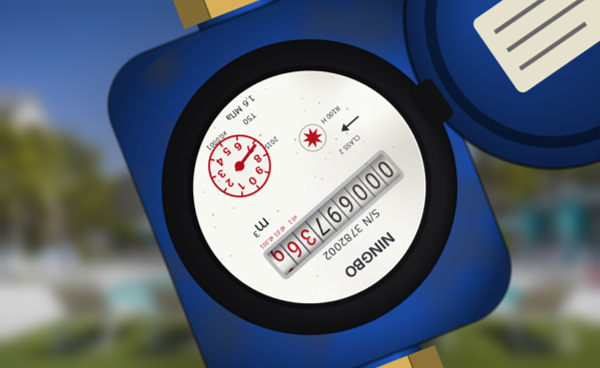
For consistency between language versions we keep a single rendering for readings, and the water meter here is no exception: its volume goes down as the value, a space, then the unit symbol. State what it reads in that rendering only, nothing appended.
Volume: 697.3687 m³
